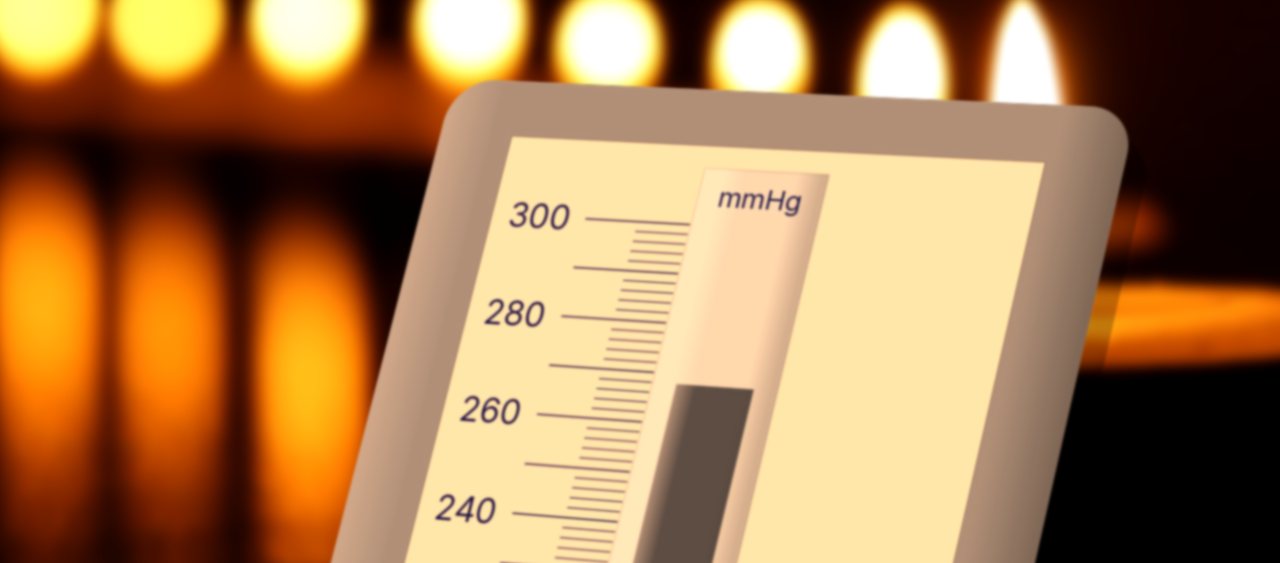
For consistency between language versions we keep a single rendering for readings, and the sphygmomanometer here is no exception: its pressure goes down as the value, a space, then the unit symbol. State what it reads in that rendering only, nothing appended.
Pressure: 268 mmHg
